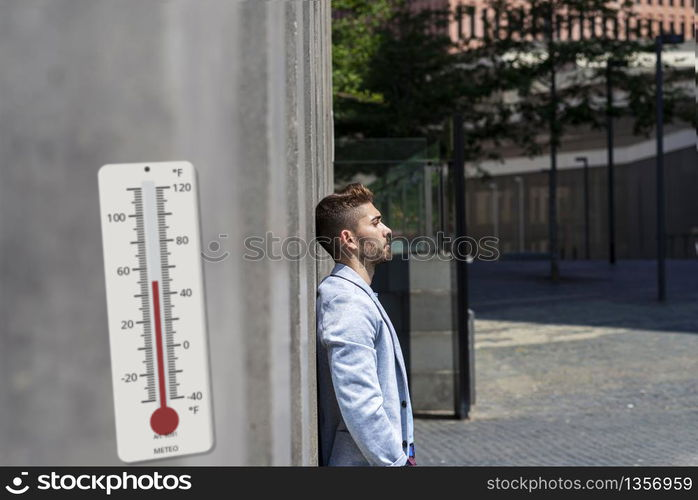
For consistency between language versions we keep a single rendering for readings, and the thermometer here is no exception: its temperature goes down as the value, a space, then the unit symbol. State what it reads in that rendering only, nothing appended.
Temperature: 50 °F
